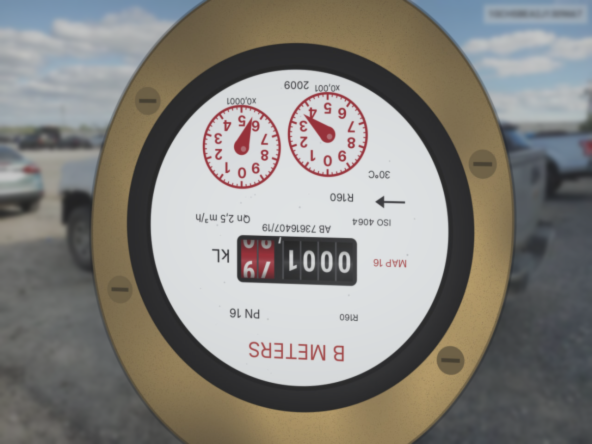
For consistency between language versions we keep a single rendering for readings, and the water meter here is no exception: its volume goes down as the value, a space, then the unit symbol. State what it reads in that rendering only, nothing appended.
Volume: 1.7935 kL
